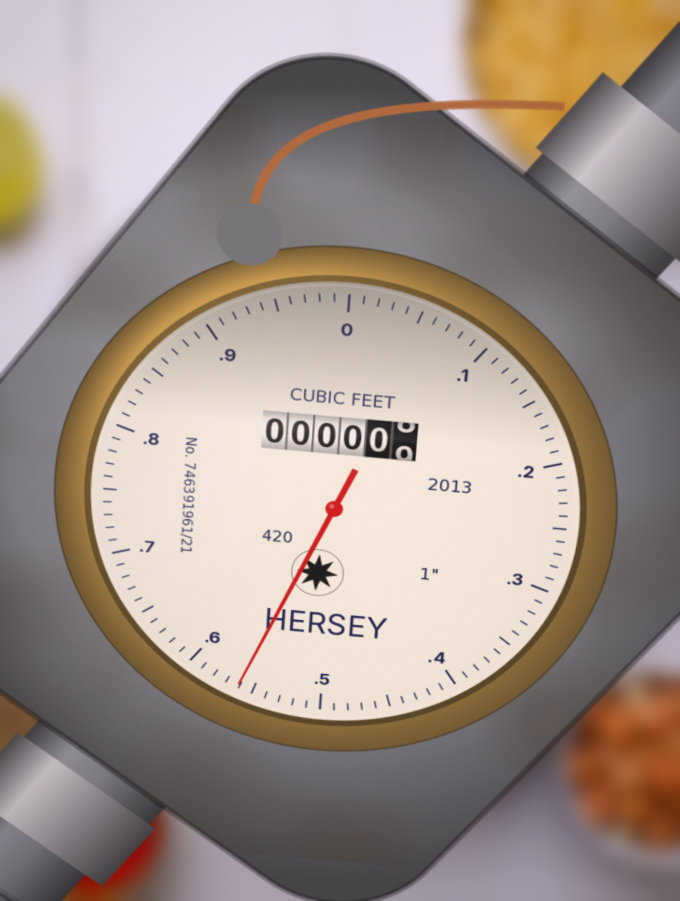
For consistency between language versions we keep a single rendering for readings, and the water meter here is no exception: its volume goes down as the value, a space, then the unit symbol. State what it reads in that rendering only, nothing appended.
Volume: 8.56 ft³
